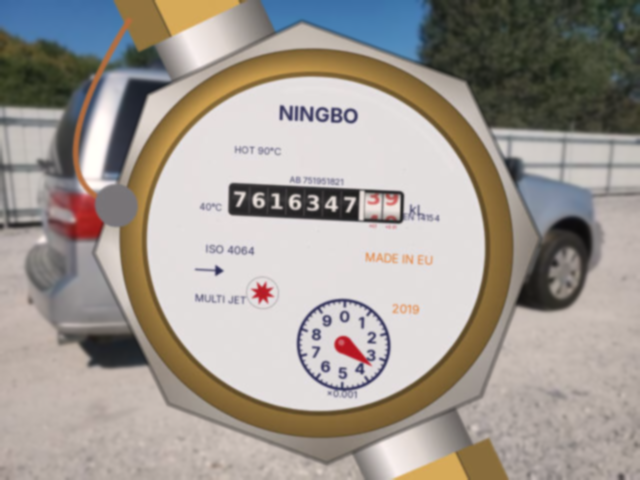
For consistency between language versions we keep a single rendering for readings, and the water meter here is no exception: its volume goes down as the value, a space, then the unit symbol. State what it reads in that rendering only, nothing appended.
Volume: 7616347.393 kL
